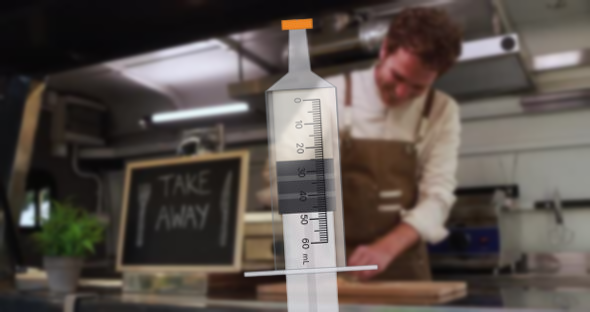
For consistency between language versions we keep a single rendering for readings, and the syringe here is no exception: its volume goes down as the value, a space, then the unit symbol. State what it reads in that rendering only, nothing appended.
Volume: 25 mL
